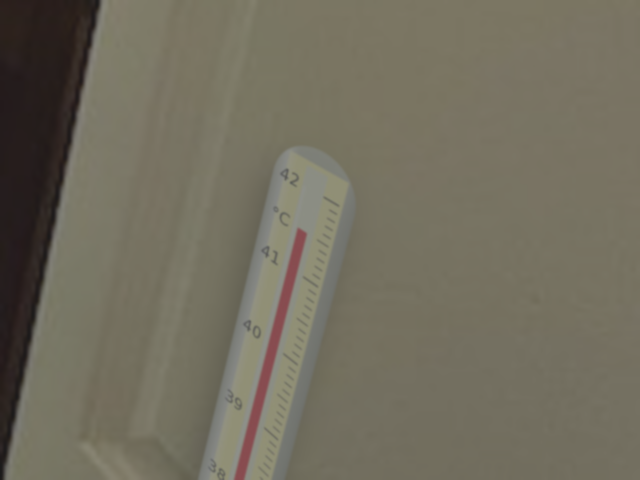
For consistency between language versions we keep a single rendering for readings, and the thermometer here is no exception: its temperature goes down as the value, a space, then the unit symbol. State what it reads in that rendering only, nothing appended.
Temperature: 41.5 °C
